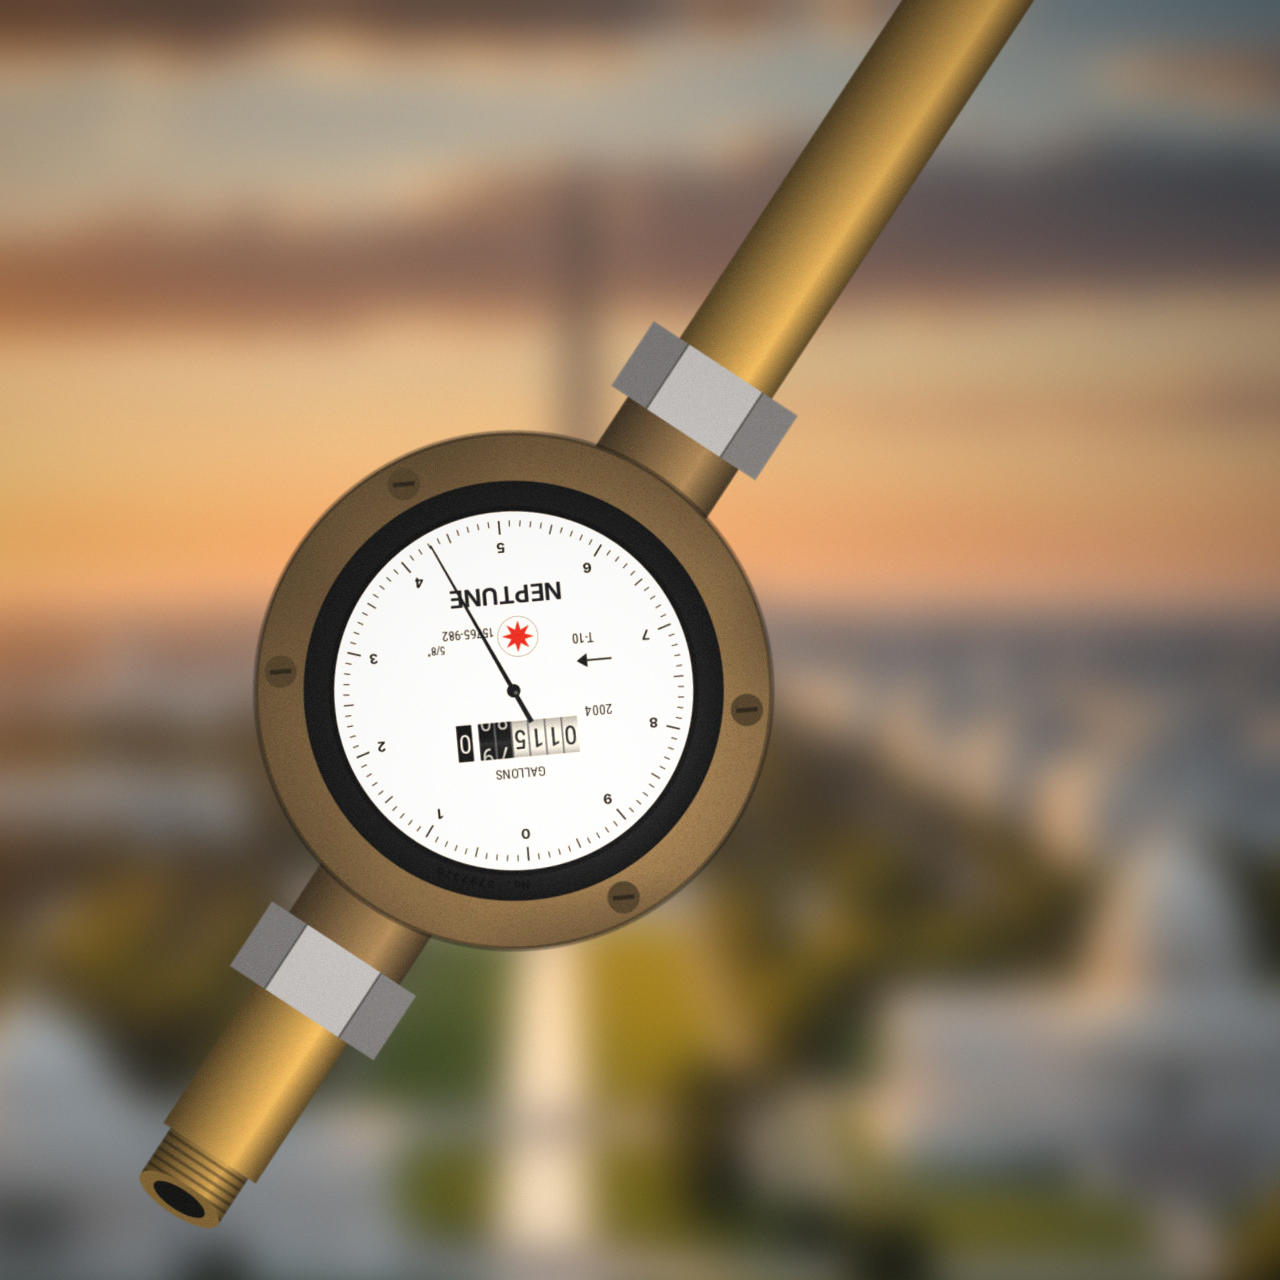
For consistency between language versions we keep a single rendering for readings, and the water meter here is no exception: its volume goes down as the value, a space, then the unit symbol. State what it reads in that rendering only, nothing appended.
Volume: 115794.3 gal
